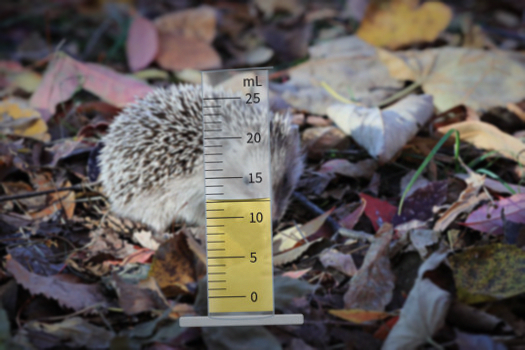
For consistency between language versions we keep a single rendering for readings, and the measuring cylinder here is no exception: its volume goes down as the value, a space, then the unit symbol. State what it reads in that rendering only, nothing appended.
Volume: 12 mL
